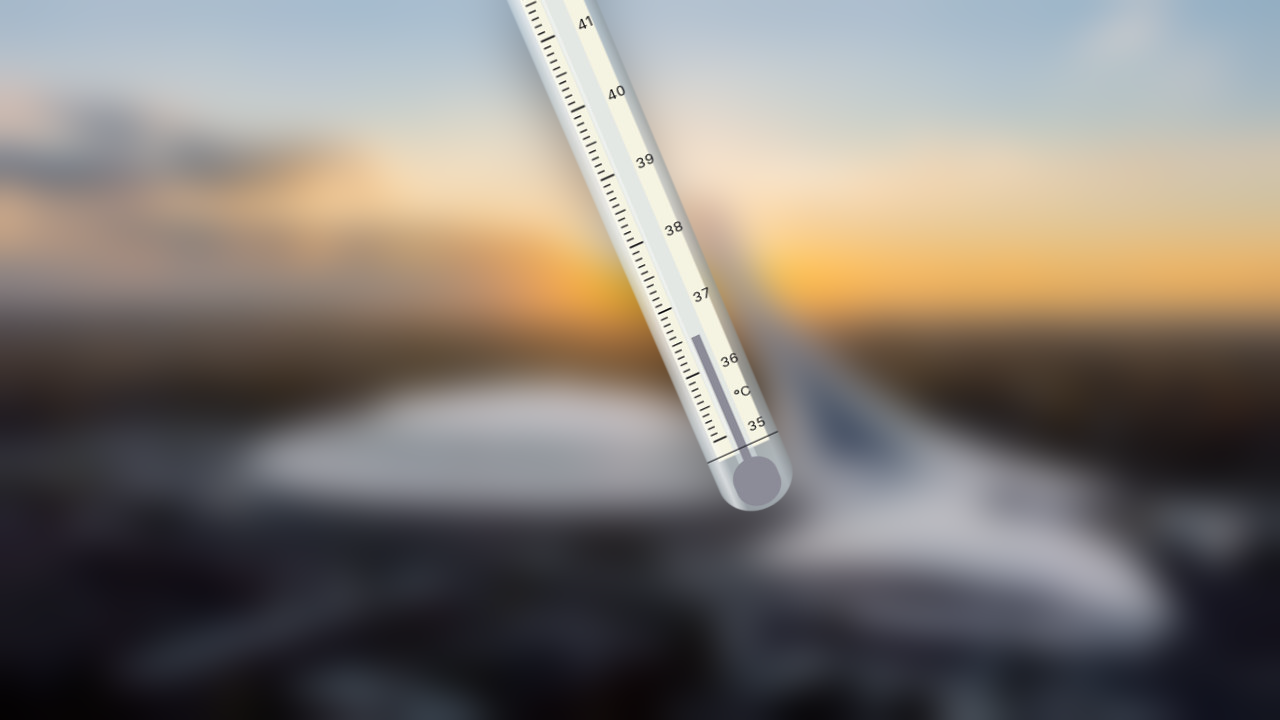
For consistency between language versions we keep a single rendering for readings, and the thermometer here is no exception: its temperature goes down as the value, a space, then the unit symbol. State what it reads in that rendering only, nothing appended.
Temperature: 36.5 °C
